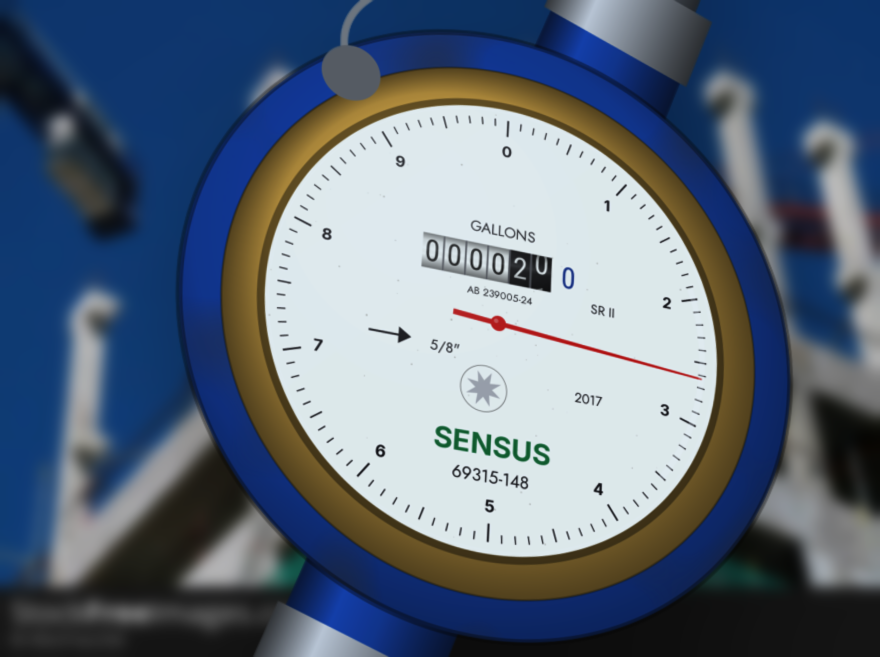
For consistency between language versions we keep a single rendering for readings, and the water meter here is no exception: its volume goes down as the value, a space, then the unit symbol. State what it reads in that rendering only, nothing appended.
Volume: 202.6 gal
